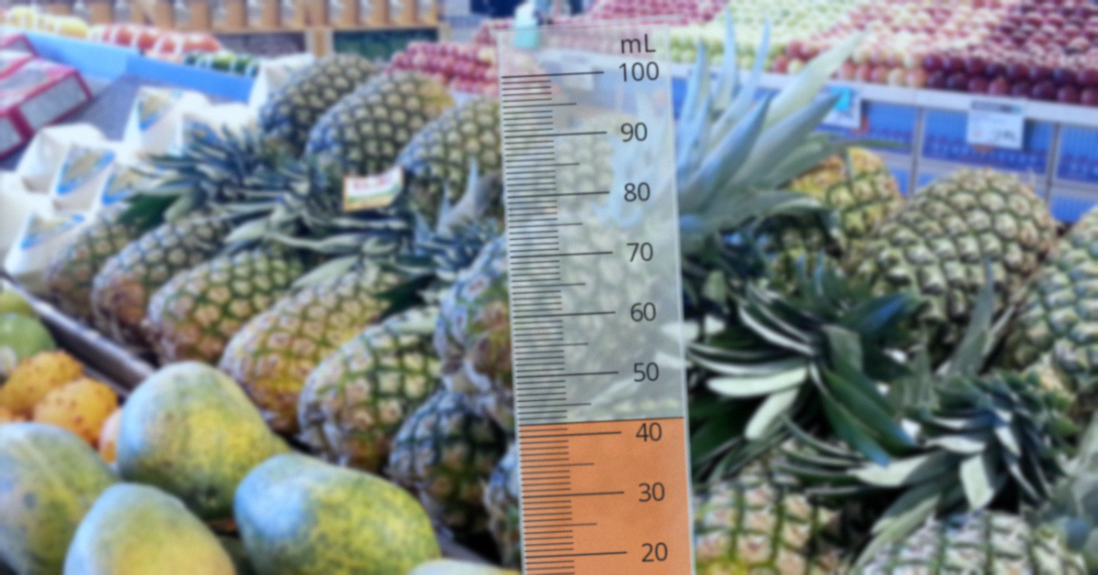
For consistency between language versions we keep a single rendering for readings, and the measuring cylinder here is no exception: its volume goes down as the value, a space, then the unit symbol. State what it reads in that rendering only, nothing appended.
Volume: 42 mL
